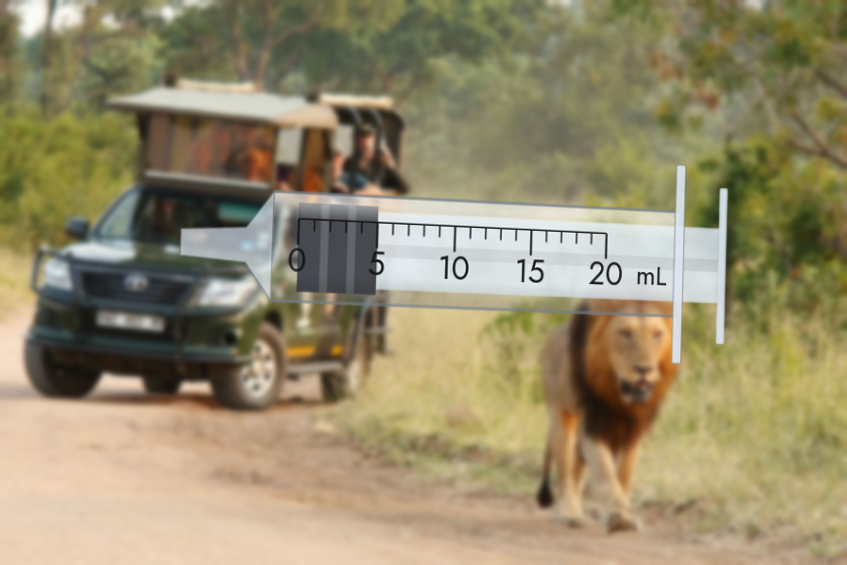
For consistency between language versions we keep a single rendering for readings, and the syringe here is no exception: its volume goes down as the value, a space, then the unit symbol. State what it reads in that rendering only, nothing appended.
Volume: 0 mL
